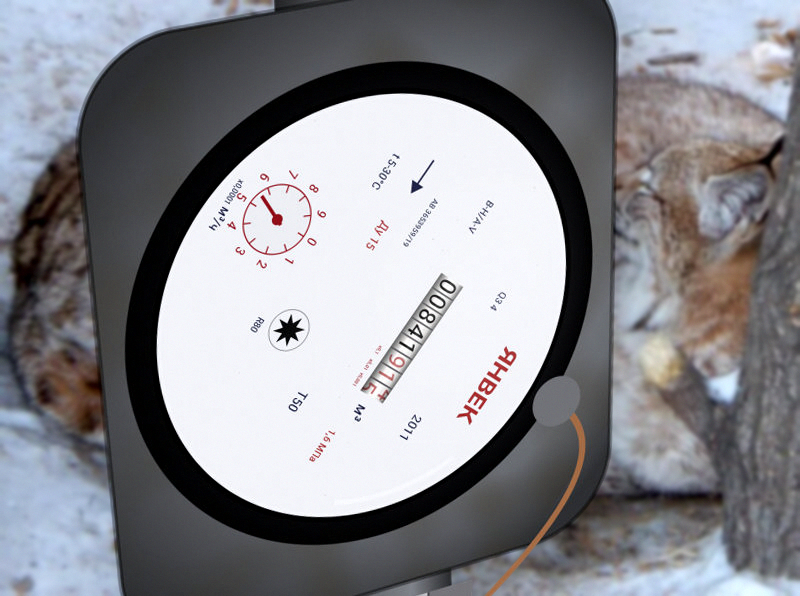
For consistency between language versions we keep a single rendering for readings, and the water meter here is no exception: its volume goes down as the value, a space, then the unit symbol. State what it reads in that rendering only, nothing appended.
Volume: 841.9145 m³
